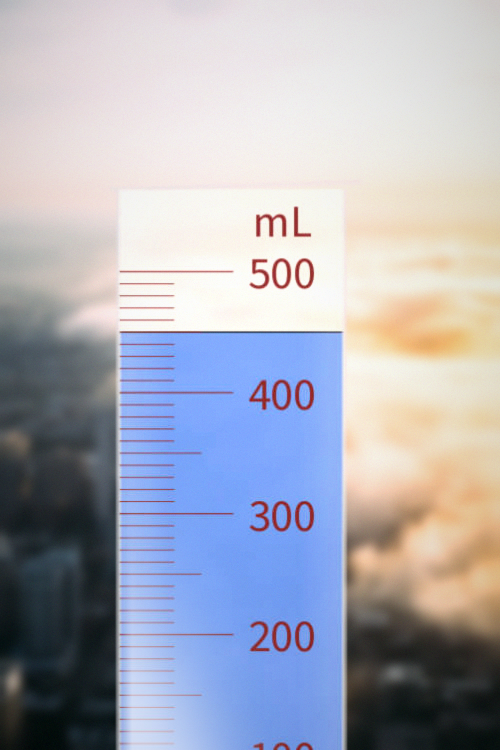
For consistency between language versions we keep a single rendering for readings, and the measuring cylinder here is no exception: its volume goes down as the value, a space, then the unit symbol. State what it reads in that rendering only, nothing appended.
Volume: 450 mL
